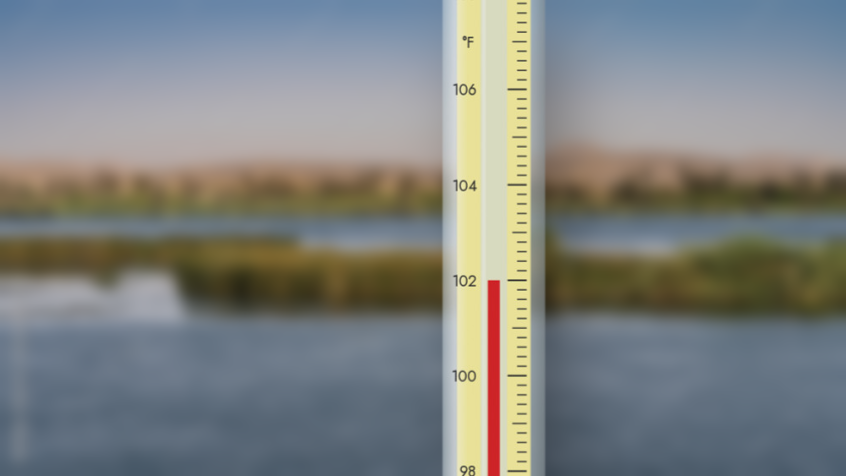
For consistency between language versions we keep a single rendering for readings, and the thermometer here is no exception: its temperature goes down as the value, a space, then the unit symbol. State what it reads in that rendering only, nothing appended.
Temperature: 102 °F
